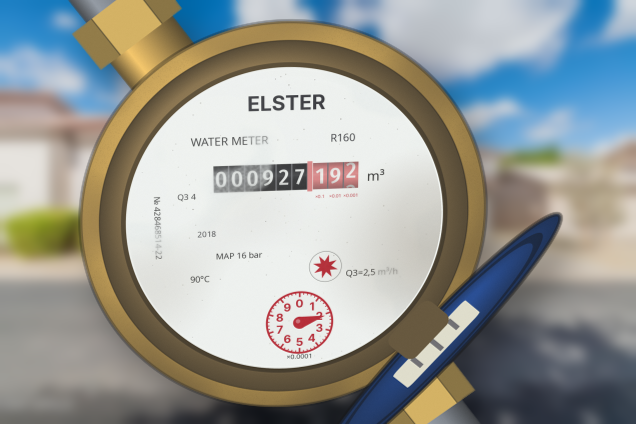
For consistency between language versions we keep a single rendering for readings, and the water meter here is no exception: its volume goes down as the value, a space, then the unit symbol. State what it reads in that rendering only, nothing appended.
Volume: 927.1922 m³
